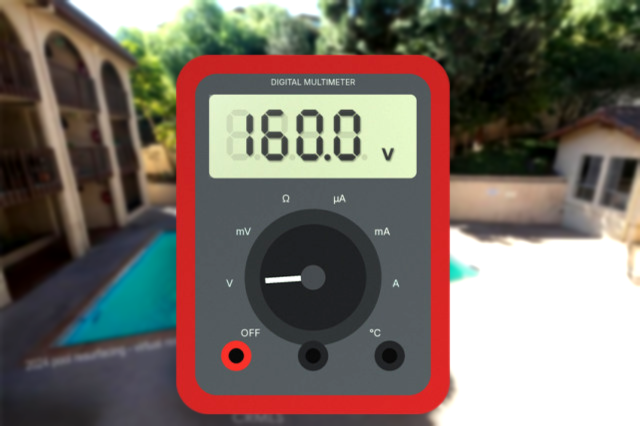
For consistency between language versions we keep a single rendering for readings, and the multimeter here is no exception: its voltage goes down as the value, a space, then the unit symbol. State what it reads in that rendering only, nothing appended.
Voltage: 160.0 V
